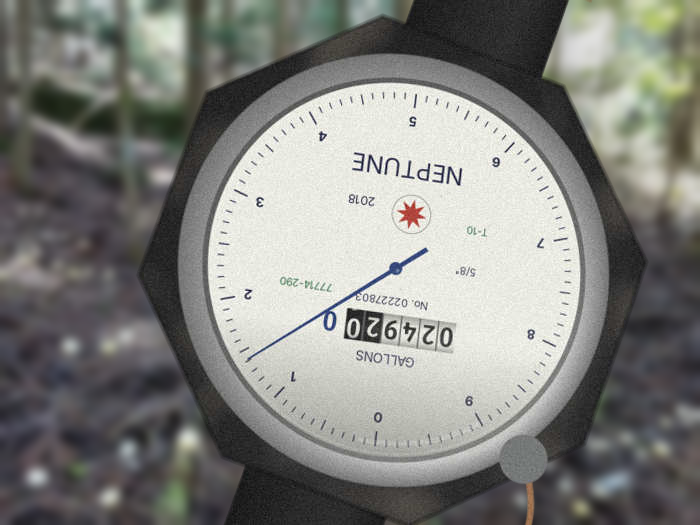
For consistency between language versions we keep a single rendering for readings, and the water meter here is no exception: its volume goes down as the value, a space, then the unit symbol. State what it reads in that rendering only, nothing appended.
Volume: 249201.4 gal
